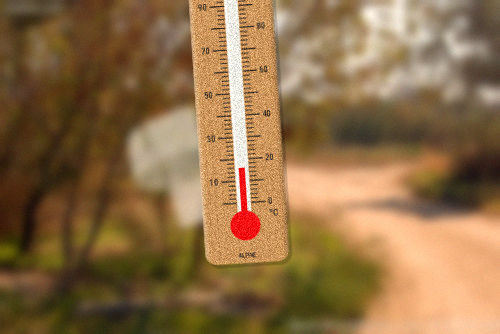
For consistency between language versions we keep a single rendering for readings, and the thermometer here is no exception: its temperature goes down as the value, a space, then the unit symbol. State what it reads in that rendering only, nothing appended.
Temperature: 16 °C
